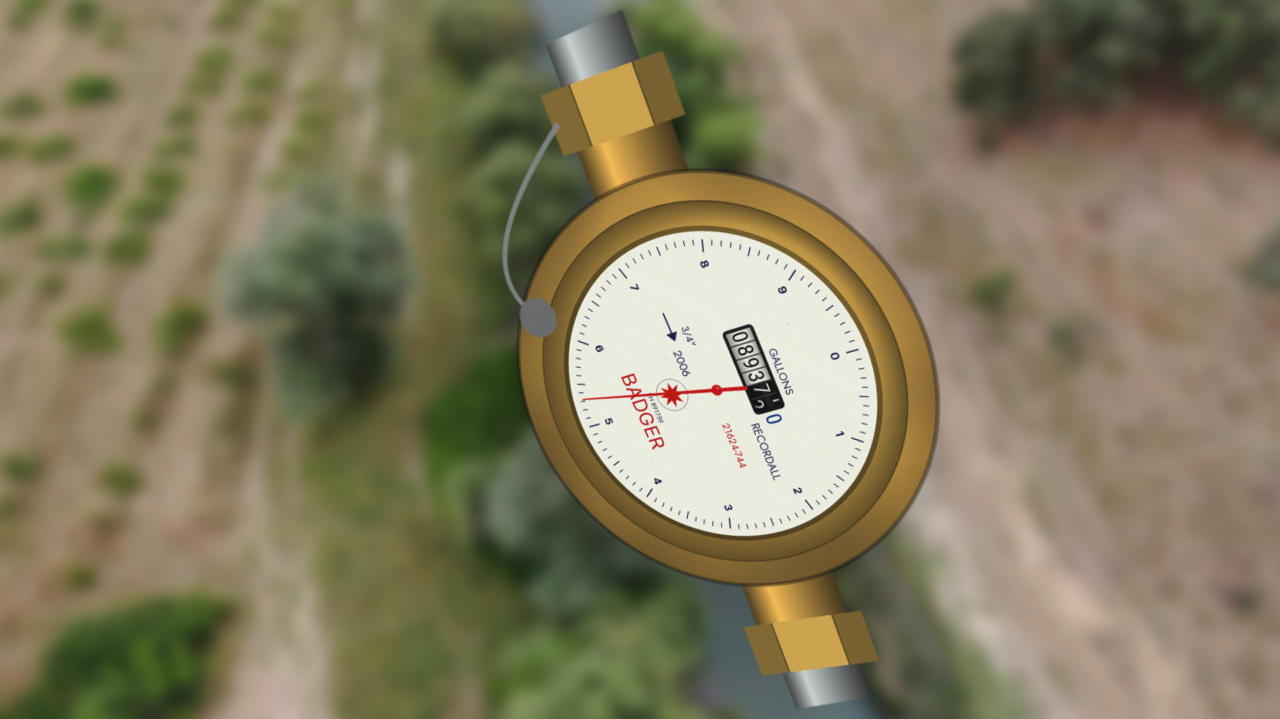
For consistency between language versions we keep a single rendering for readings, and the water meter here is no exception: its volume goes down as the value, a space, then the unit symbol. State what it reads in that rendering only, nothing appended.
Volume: 893715.3 gal
